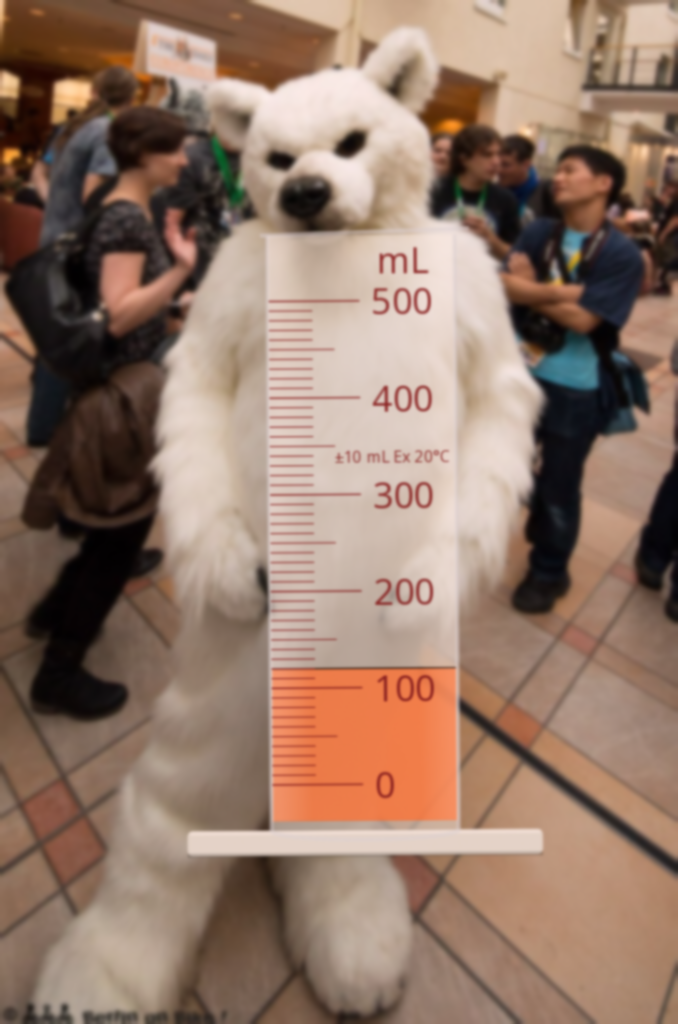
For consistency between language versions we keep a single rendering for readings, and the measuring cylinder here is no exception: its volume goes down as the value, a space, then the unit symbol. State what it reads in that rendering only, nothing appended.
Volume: 120 mL
